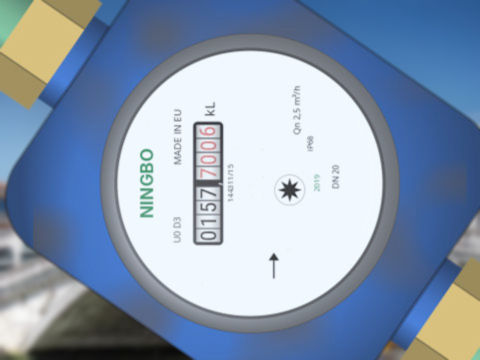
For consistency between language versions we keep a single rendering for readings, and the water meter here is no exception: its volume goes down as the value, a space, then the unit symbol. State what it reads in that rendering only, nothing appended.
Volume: 157.7006 kL
